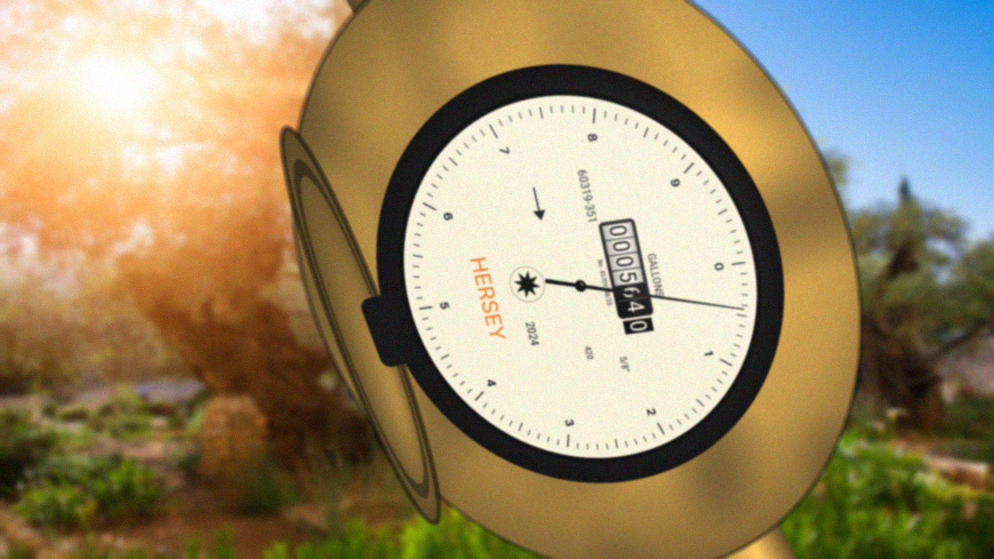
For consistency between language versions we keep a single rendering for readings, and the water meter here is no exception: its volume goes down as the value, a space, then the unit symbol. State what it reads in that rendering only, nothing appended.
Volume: 5640.4 gal
